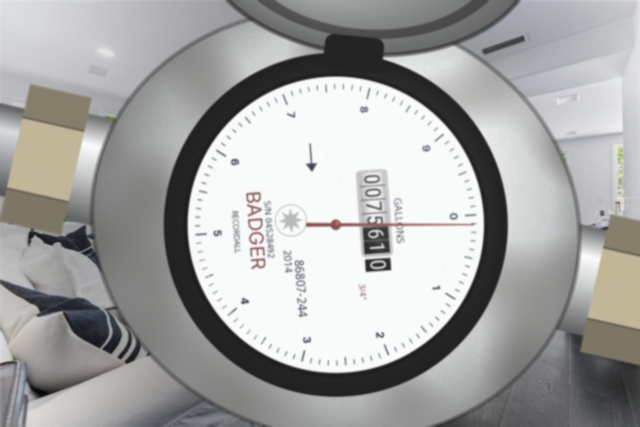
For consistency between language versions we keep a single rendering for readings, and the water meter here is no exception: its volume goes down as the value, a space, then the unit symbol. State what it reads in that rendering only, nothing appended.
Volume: 75610.1 gal
